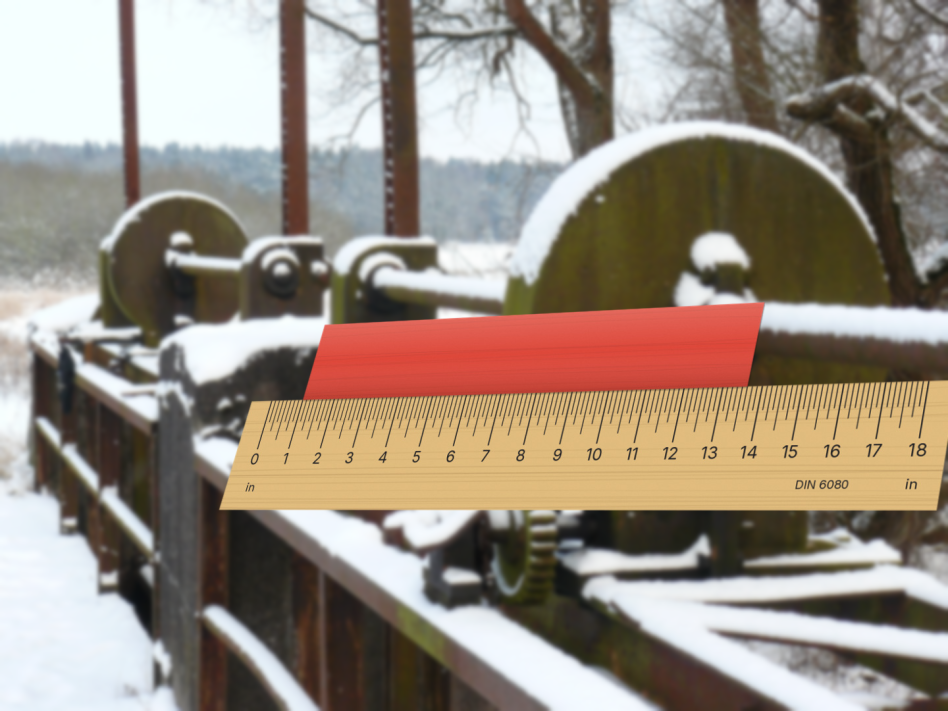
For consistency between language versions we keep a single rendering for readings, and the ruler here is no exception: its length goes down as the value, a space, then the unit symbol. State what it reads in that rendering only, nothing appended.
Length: 12.625 in
